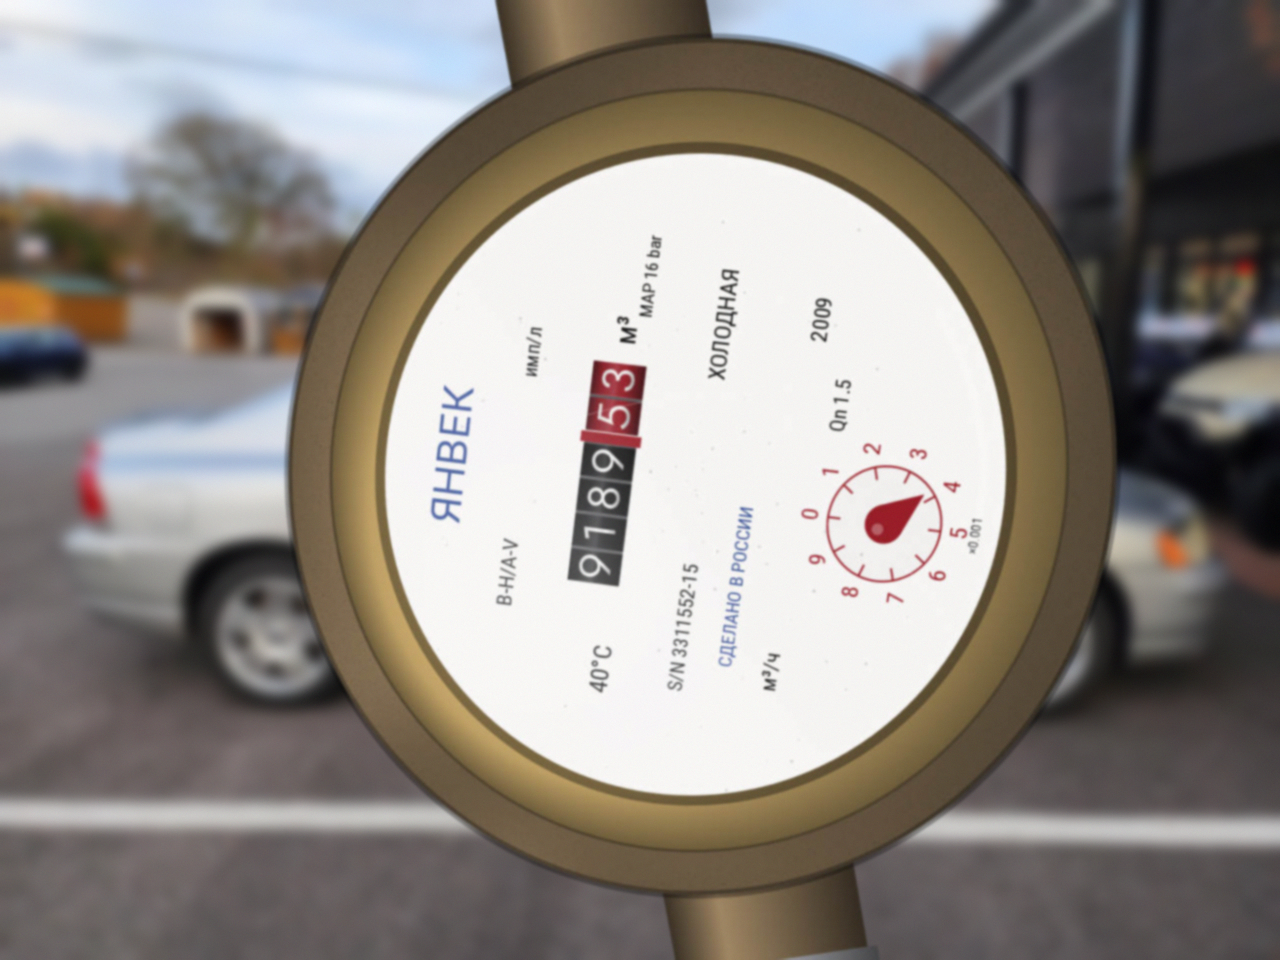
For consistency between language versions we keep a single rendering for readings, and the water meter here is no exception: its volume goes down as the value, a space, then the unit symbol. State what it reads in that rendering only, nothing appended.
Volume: 9189.533 m³
